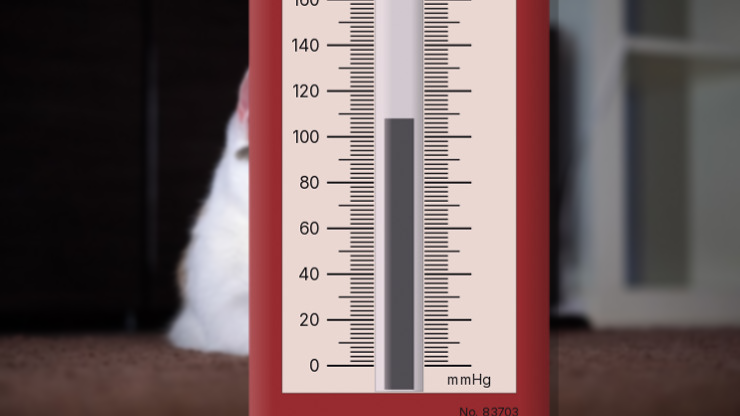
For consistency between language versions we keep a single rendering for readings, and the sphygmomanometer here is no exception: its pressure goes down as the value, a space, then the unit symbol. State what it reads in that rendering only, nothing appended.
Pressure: 108 mmHg
